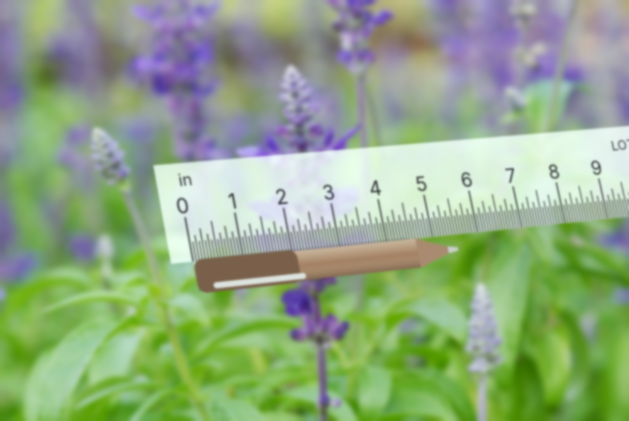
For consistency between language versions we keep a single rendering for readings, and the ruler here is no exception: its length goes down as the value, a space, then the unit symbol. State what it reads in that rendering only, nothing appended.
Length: 5.5 in
